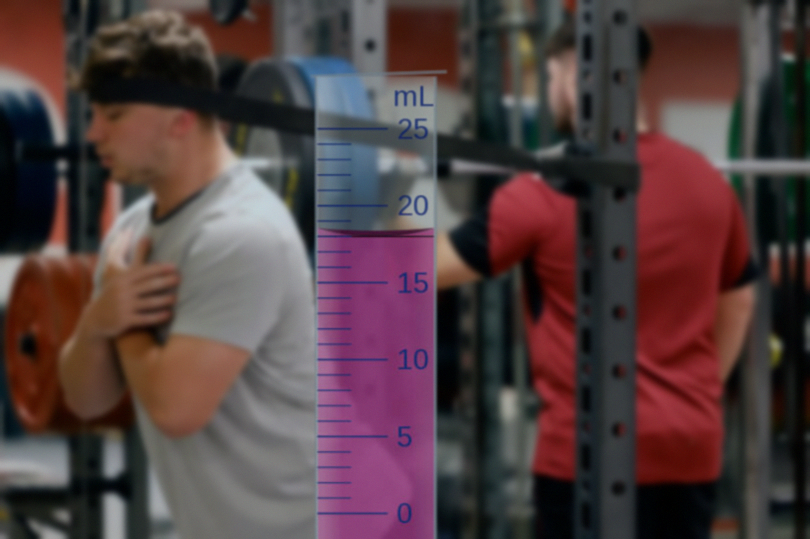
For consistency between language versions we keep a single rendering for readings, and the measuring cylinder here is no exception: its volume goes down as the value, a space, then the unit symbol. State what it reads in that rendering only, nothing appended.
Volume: 18 mL
